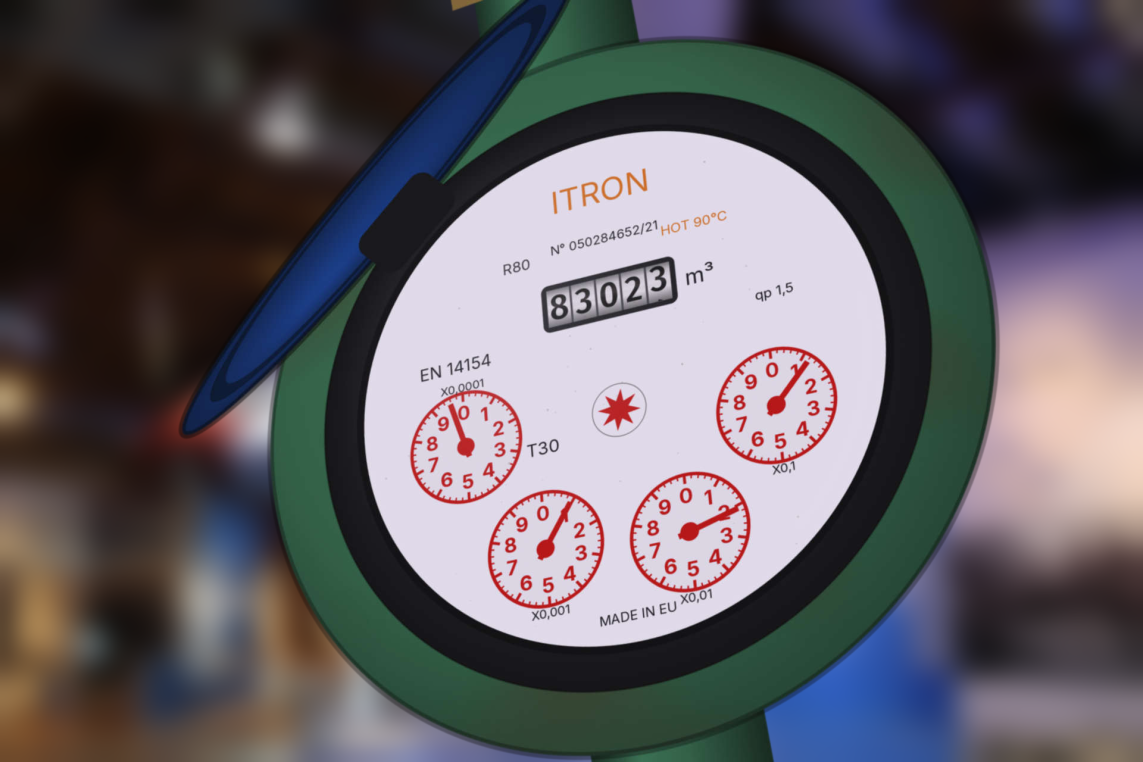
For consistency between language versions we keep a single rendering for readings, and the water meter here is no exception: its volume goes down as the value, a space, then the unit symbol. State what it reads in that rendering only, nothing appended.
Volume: 83023.1209 m³
